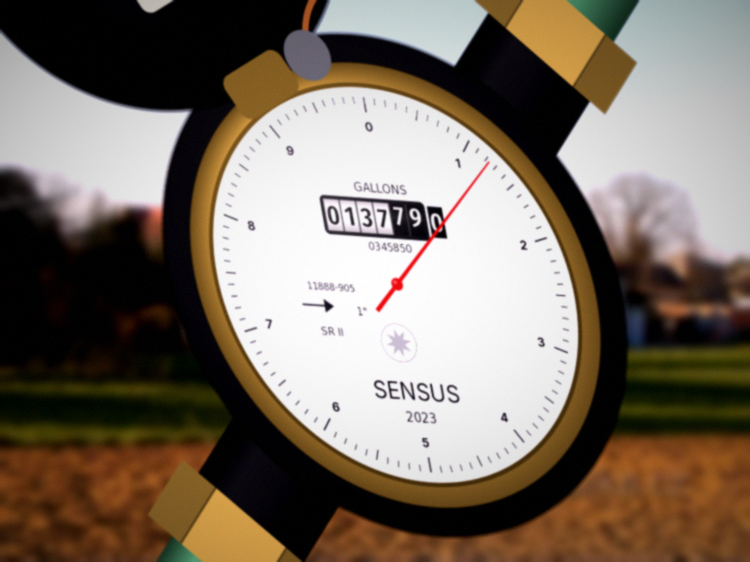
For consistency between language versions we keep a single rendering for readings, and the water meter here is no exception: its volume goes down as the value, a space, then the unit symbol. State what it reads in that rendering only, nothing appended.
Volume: 137791.2 gal
